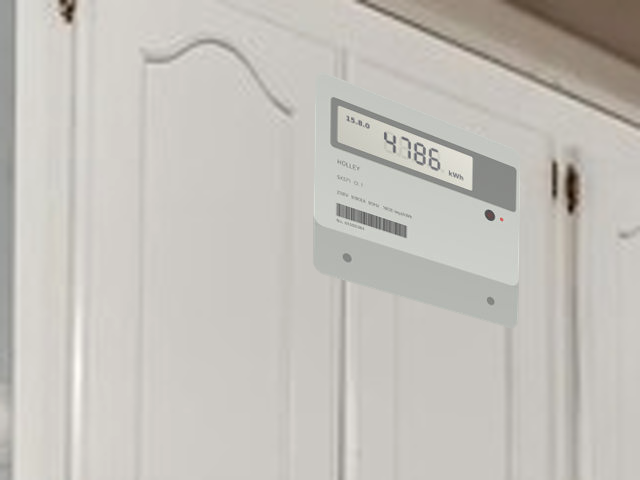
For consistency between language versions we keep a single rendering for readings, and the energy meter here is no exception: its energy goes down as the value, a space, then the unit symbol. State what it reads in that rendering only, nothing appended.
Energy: 4786 kWh
